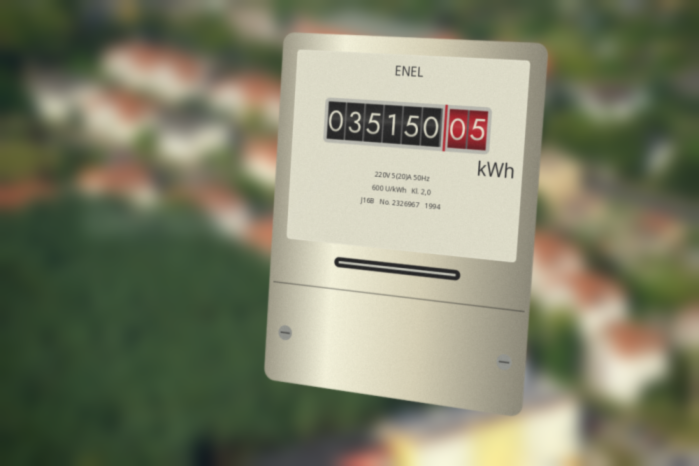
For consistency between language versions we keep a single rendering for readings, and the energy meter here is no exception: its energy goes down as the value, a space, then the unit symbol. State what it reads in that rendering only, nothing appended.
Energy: 35150.05 kWh
